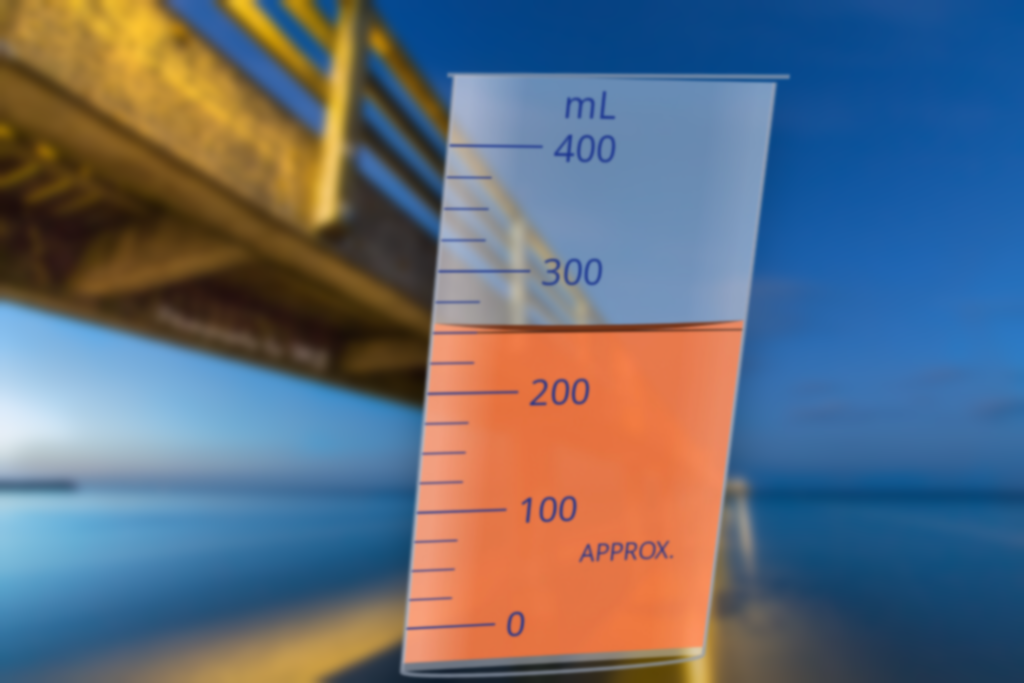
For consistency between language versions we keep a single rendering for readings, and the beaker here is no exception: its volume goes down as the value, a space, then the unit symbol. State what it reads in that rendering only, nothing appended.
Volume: 250 mL
